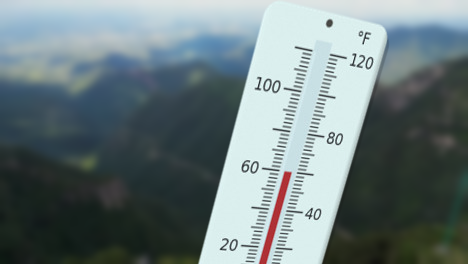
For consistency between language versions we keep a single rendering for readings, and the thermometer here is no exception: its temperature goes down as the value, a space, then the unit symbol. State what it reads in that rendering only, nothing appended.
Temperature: 60 °F
